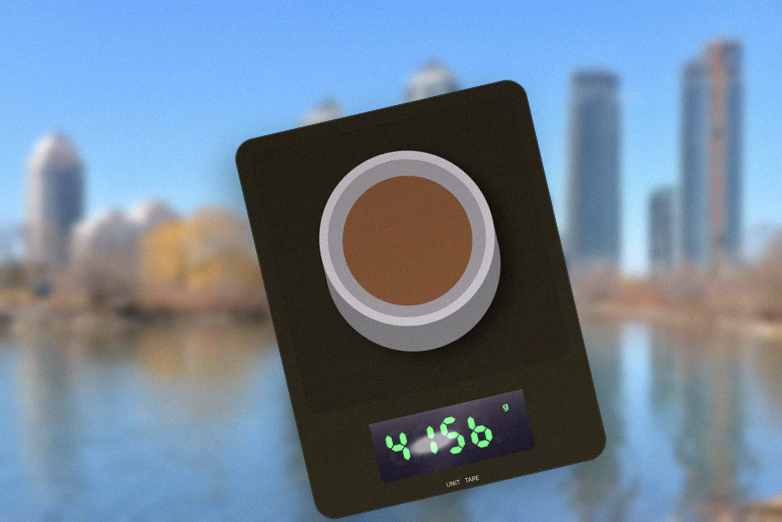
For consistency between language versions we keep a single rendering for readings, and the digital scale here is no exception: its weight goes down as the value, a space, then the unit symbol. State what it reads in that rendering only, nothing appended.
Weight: 4156 g
